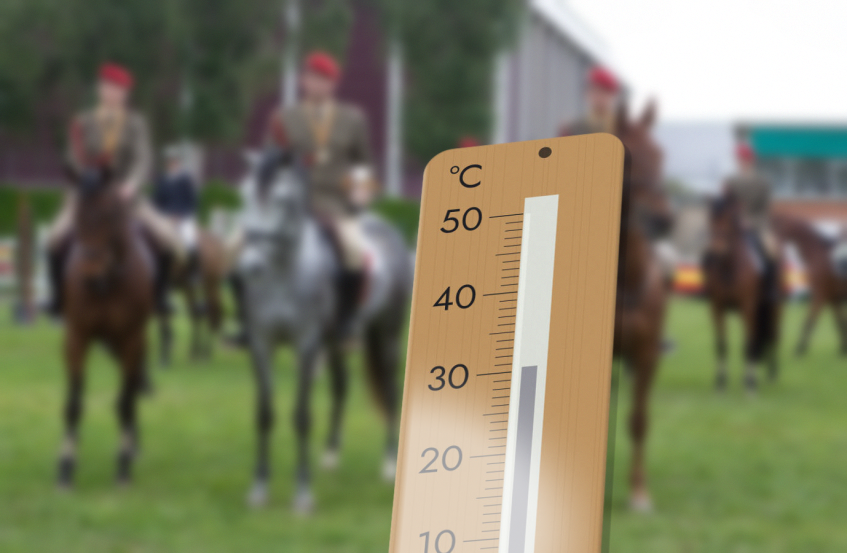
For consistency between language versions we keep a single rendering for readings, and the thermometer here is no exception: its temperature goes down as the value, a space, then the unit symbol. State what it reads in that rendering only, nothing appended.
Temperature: 30.5 °C
